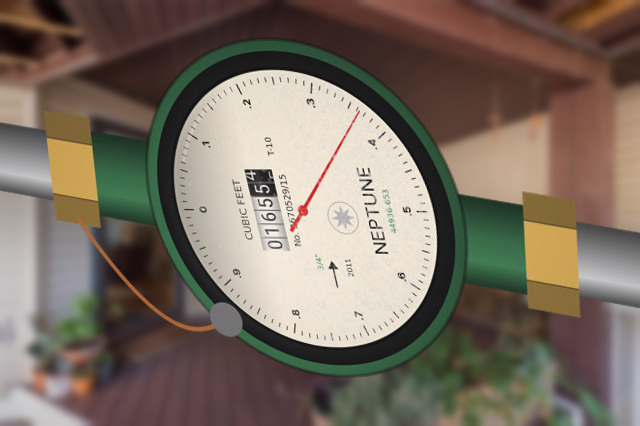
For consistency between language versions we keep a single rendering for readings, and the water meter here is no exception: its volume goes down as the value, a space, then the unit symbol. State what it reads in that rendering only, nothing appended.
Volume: 16554.36 ft³
